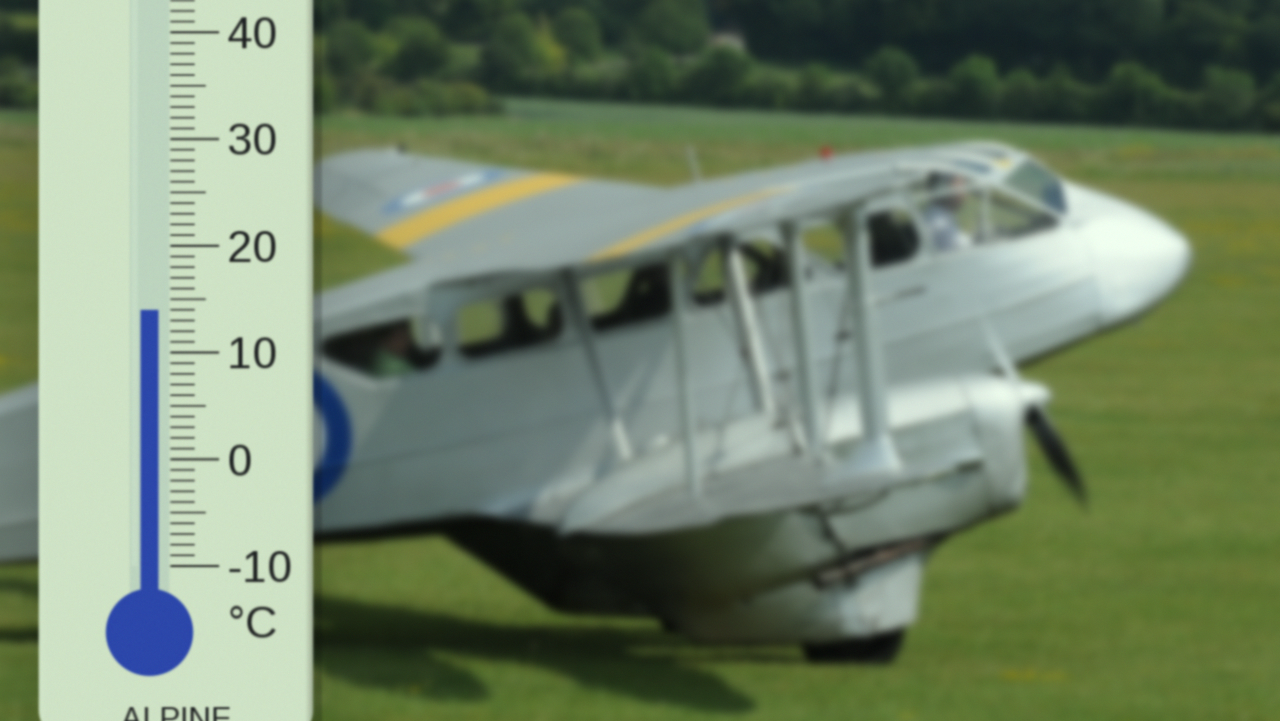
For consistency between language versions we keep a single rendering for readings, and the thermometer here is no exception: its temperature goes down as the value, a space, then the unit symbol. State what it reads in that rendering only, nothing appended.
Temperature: 14 °C
